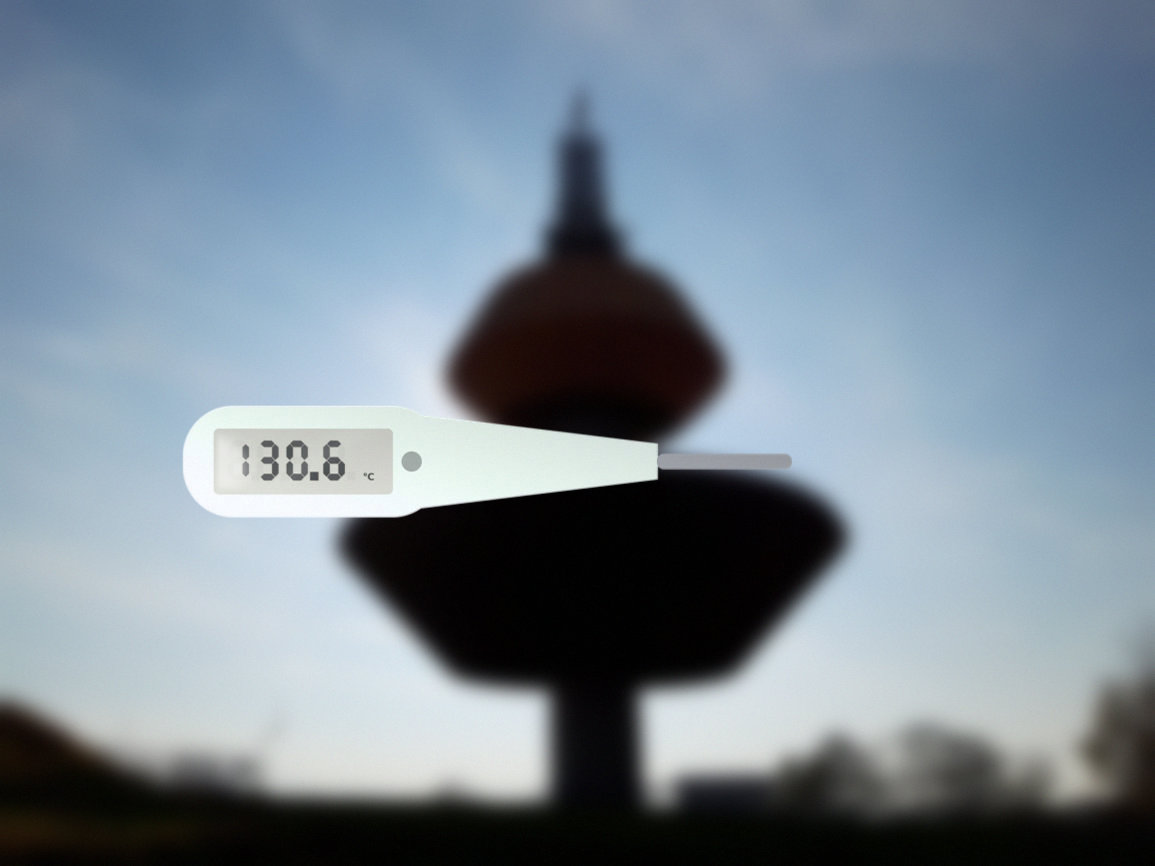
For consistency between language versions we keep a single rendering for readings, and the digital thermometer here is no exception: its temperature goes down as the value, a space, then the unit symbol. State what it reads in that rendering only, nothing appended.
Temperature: 130.6 °C
